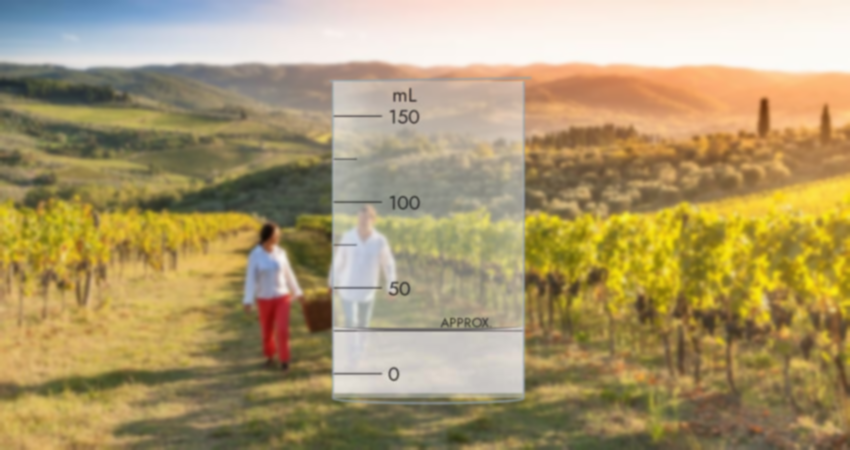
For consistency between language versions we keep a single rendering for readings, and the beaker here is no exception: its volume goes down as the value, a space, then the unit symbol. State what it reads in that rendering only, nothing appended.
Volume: 25 mL
